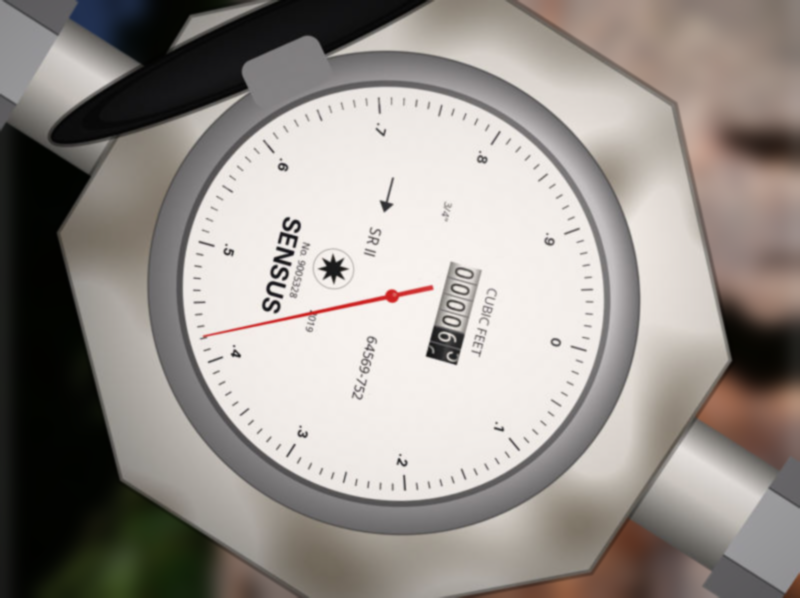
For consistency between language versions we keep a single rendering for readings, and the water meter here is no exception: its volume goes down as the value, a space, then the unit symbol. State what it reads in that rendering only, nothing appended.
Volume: 65.42 ft³
